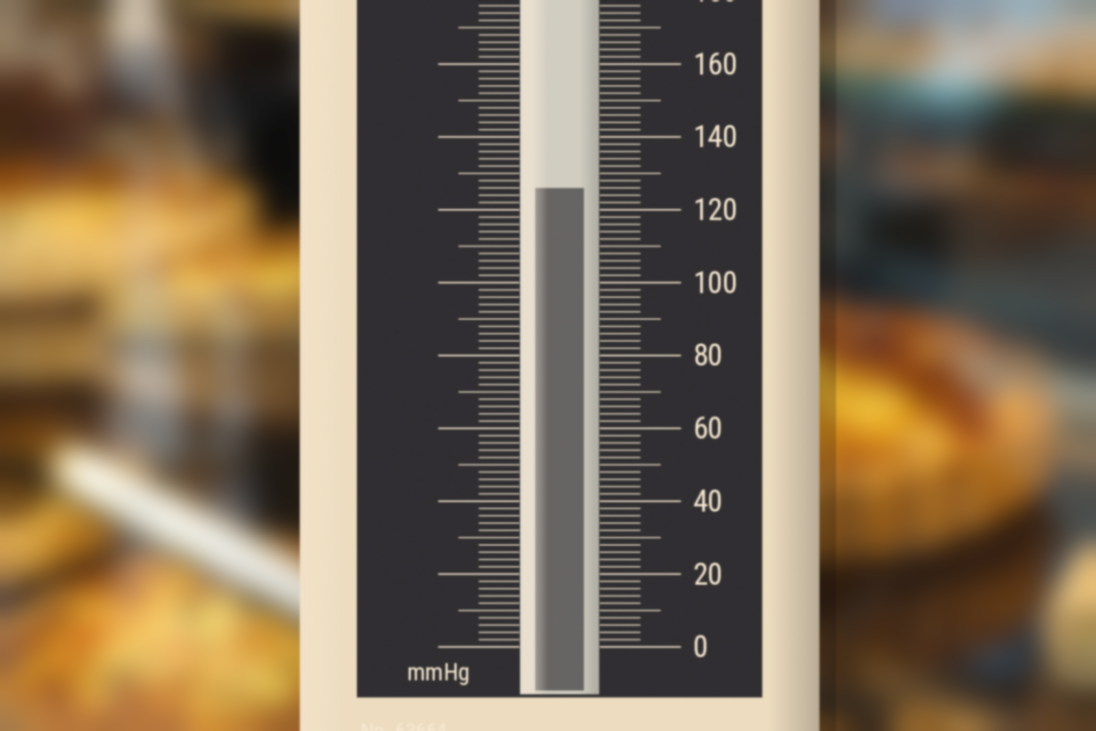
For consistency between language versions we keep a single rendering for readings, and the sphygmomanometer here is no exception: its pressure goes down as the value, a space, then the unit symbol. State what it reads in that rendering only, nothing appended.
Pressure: 126 mmHg
